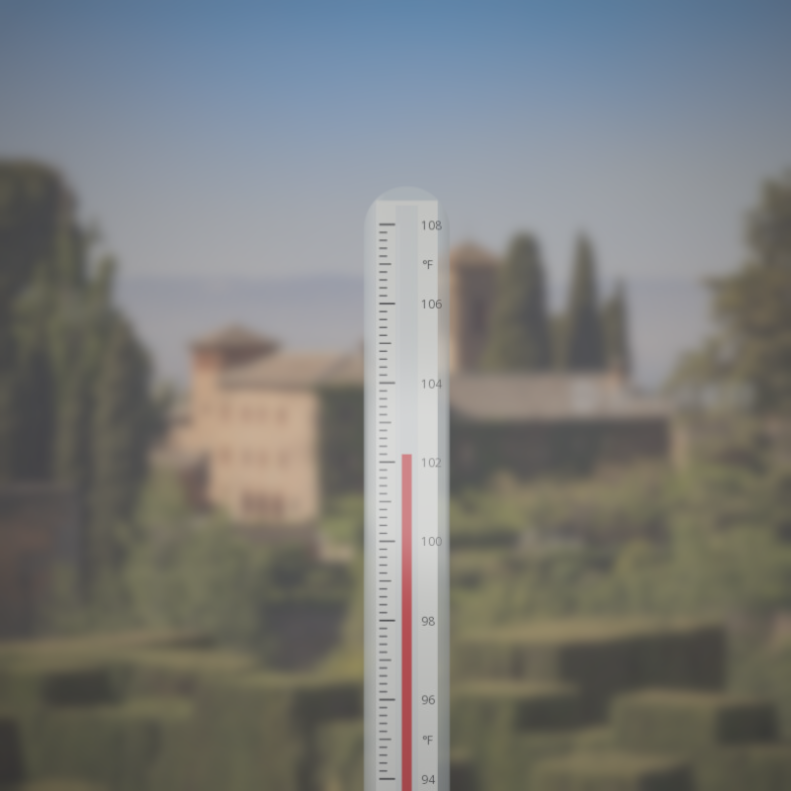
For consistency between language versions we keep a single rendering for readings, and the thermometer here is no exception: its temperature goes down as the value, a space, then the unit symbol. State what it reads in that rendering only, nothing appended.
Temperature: 102.2 °F
